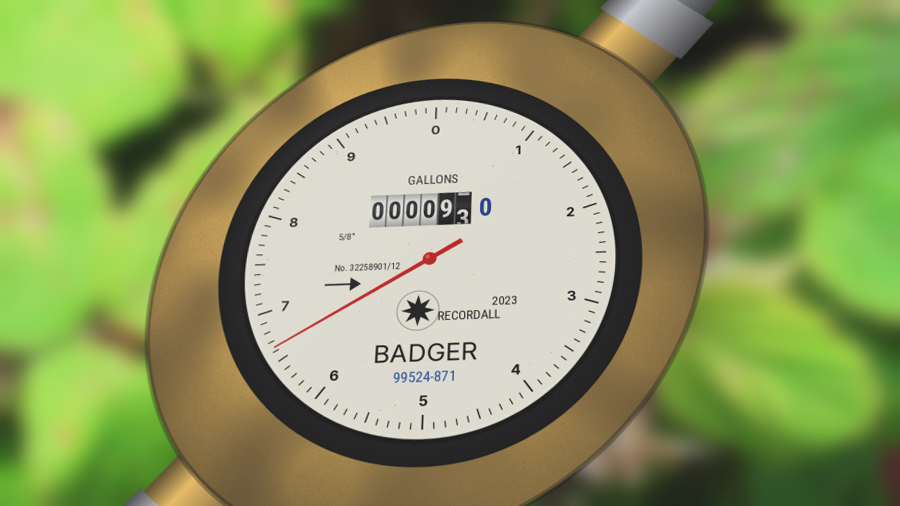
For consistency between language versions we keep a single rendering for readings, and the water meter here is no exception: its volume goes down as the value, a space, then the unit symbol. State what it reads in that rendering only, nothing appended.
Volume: 926.6 gal
